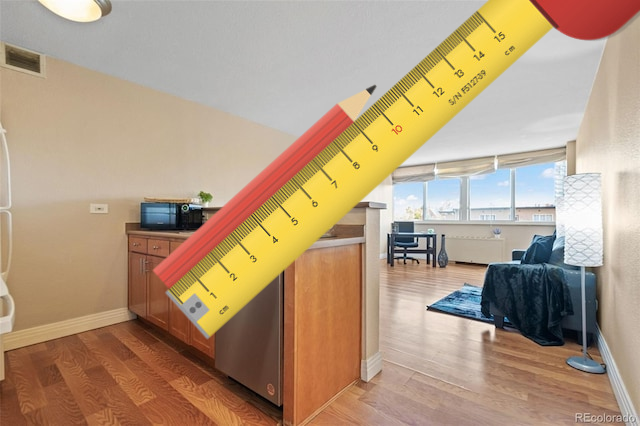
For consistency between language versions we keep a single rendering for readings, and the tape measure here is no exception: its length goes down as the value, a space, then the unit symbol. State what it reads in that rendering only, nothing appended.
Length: 10.5 cm
